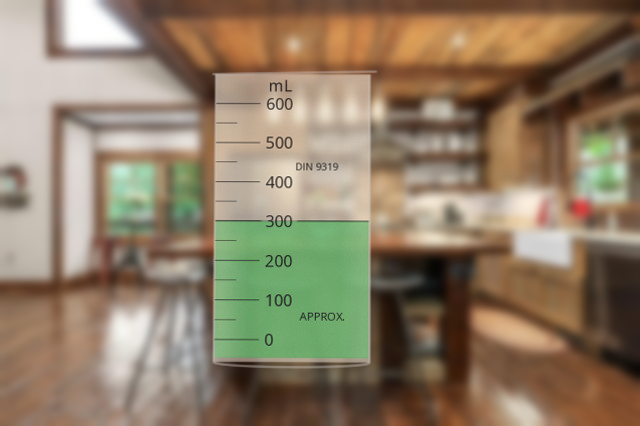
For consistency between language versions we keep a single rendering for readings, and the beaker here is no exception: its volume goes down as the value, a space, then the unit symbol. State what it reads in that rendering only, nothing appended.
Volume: 300 mL
